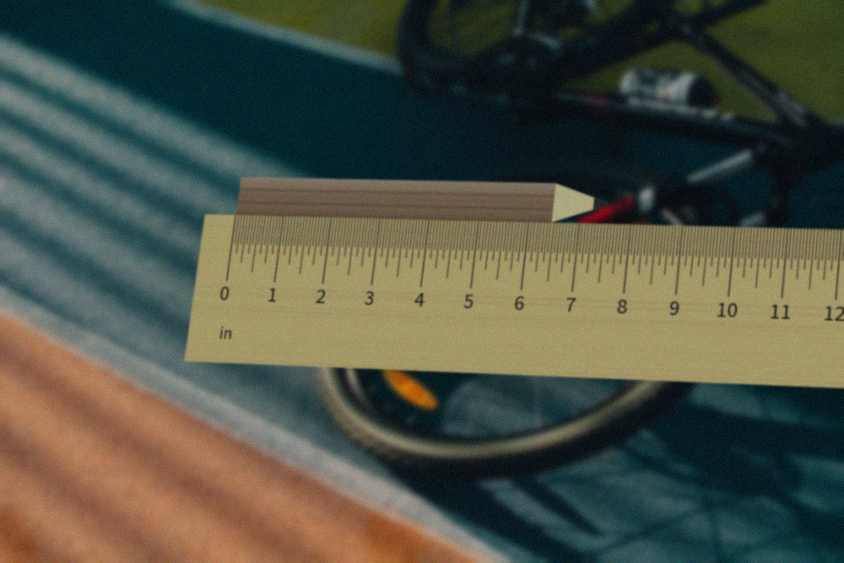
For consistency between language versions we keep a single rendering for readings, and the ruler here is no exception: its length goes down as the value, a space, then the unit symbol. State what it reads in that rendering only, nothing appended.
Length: 7.5 in
